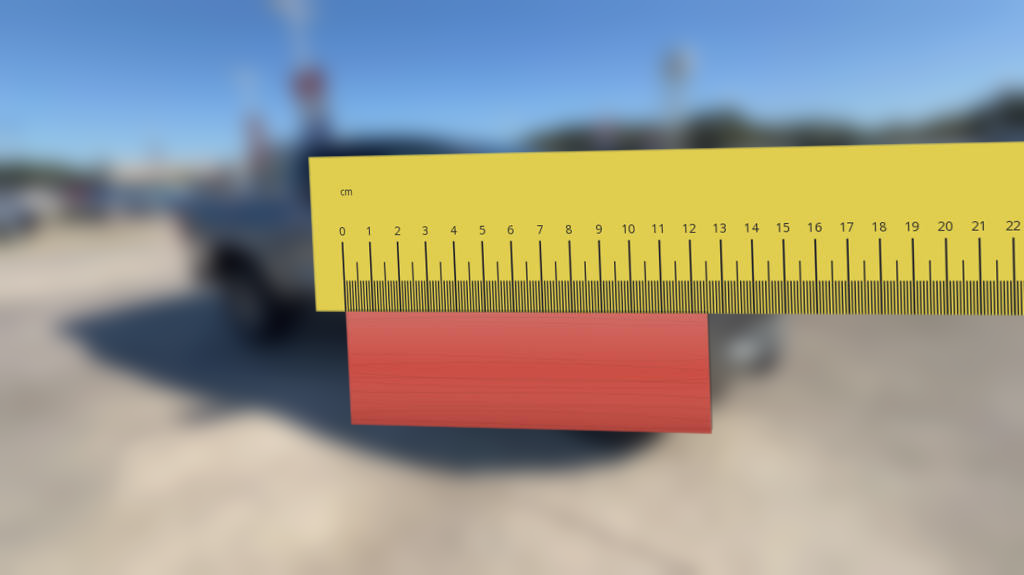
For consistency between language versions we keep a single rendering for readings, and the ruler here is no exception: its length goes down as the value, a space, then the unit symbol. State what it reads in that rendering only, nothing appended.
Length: 12.5 cm
